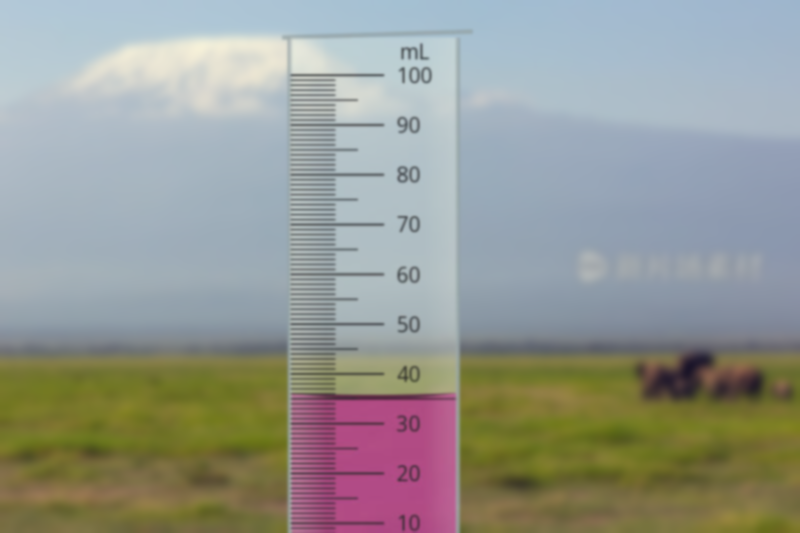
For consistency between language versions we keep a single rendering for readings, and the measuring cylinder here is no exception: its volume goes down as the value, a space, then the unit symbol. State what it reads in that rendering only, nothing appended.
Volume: 35 mL
